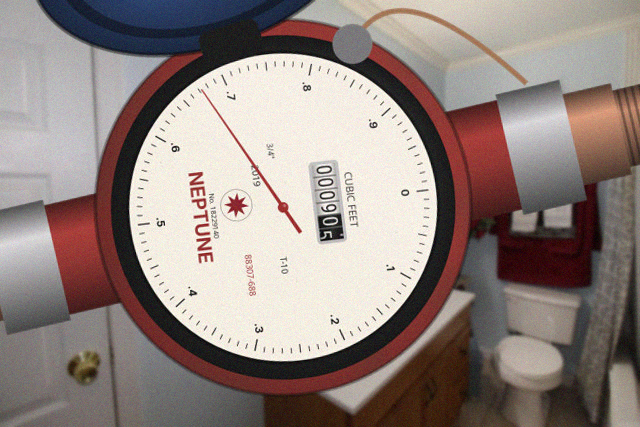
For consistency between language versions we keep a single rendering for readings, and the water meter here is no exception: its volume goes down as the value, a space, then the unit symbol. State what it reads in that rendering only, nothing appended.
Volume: 904.67 ft³
